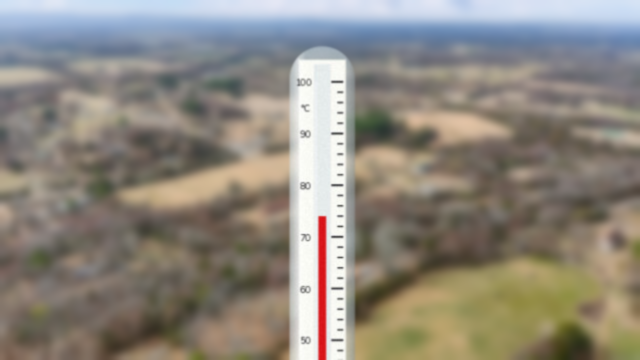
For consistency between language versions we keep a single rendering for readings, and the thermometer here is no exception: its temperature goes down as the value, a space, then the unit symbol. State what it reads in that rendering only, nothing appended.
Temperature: 74 °C
